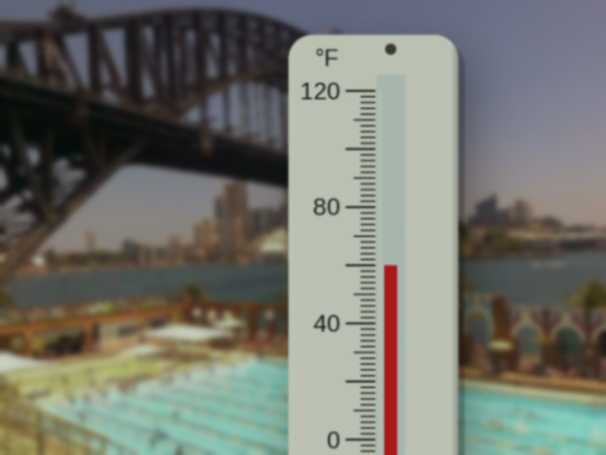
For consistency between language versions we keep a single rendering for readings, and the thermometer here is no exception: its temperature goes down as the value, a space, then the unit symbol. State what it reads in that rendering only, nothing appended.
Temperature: 60 °F
